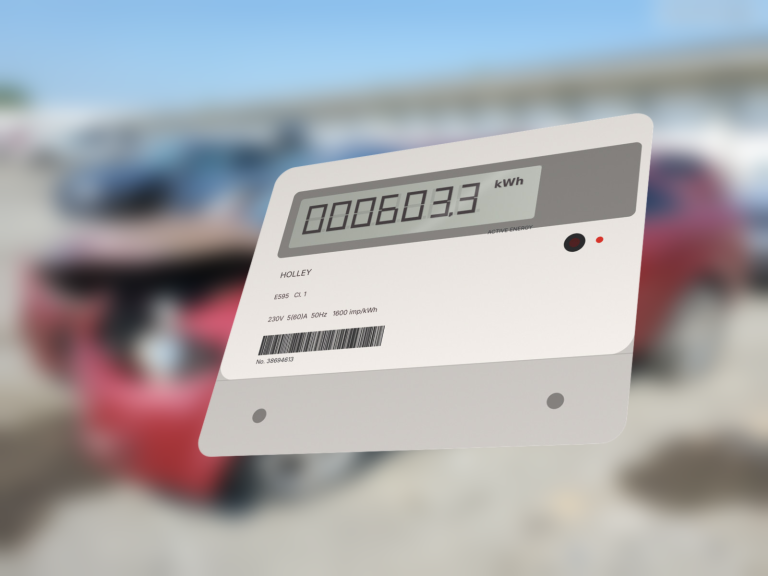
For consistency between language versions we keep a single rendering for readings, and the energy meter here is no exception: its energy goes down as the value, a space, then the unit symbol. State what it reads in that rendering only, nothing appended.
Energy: 603.3 kWh
